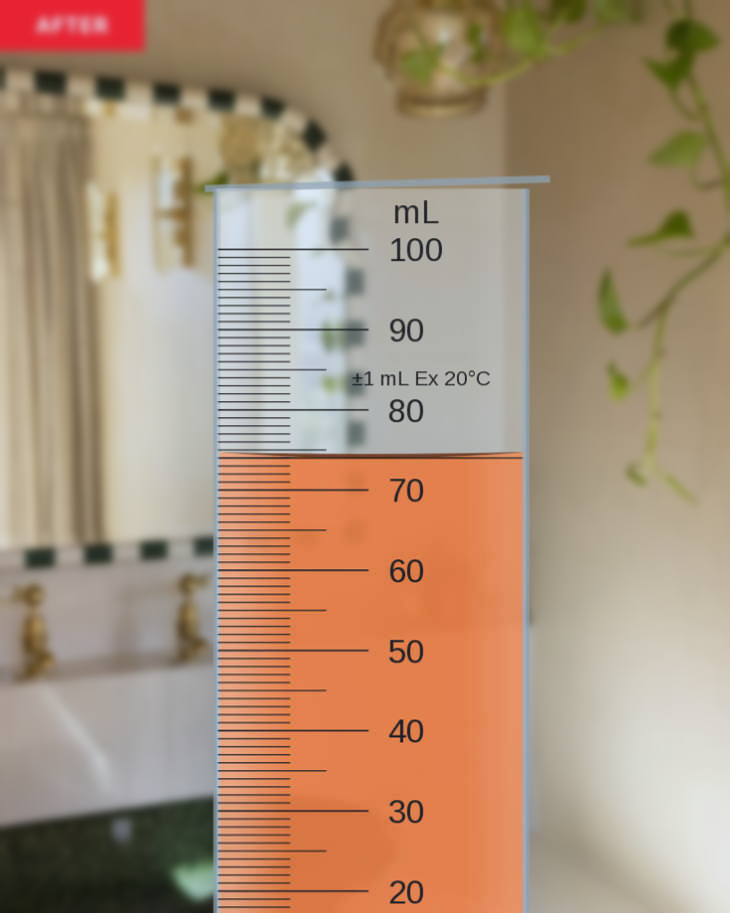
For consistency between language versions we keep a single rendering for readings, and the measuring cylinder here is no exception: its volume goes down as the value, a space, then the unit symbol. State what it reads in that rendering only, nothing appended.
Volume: 74 mL
